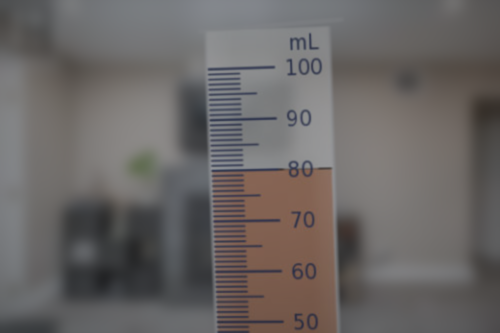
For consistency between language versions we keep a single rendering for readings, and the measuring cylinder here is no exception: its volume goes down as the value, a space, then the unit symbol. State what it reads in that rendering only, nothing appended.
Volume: 80 mL
